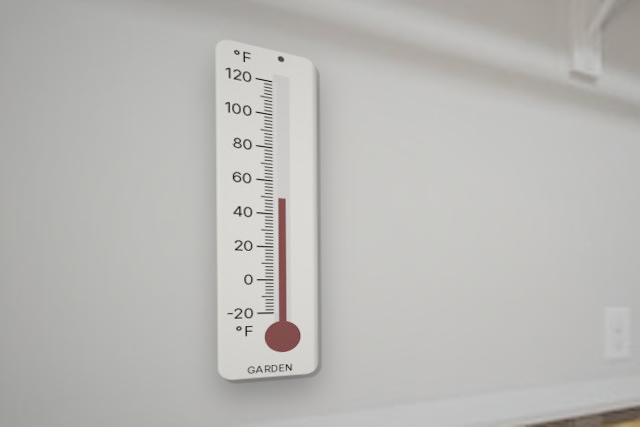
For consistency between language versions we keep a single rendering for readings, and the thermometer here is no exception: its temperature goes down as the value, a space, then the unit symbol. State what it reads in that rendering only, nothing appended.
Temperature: 50 °F
